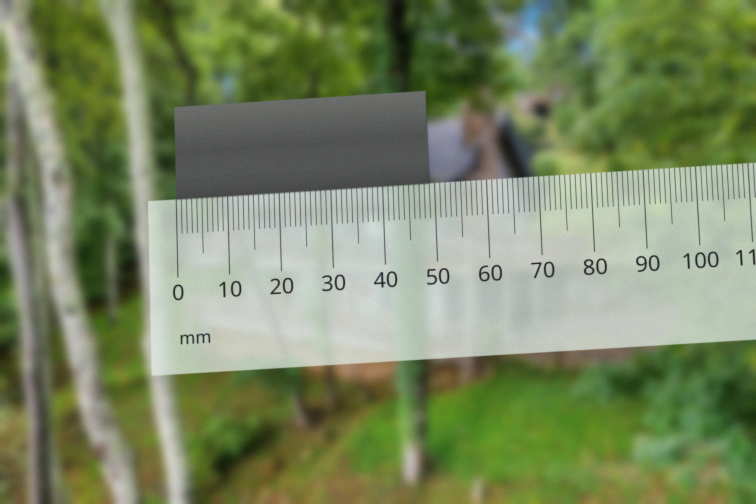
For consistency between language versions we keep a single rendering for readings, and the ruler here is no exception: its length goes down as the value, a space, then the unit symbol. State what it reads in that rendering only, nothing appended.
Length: 49 mm
